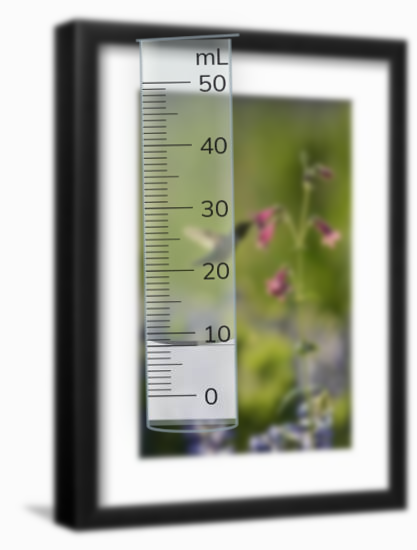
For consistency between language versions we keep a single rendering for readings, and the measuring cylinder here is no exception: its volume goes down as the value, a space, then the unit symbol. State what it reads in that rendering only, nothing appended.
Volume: 8 mL
